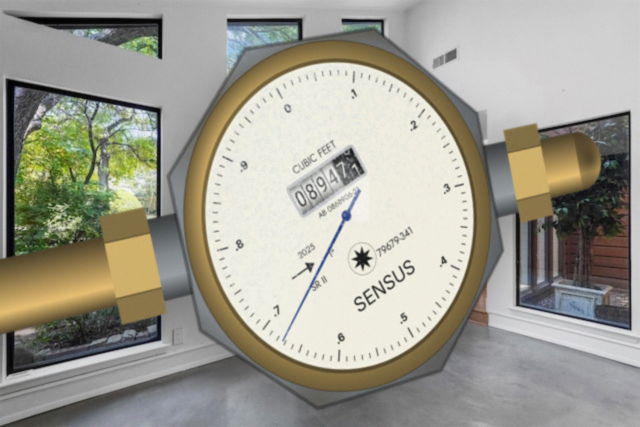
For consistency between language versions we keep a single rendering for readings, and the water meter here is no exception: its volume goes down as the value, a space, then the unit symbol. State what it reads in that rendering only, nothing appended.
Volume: 89470.67 ft³
